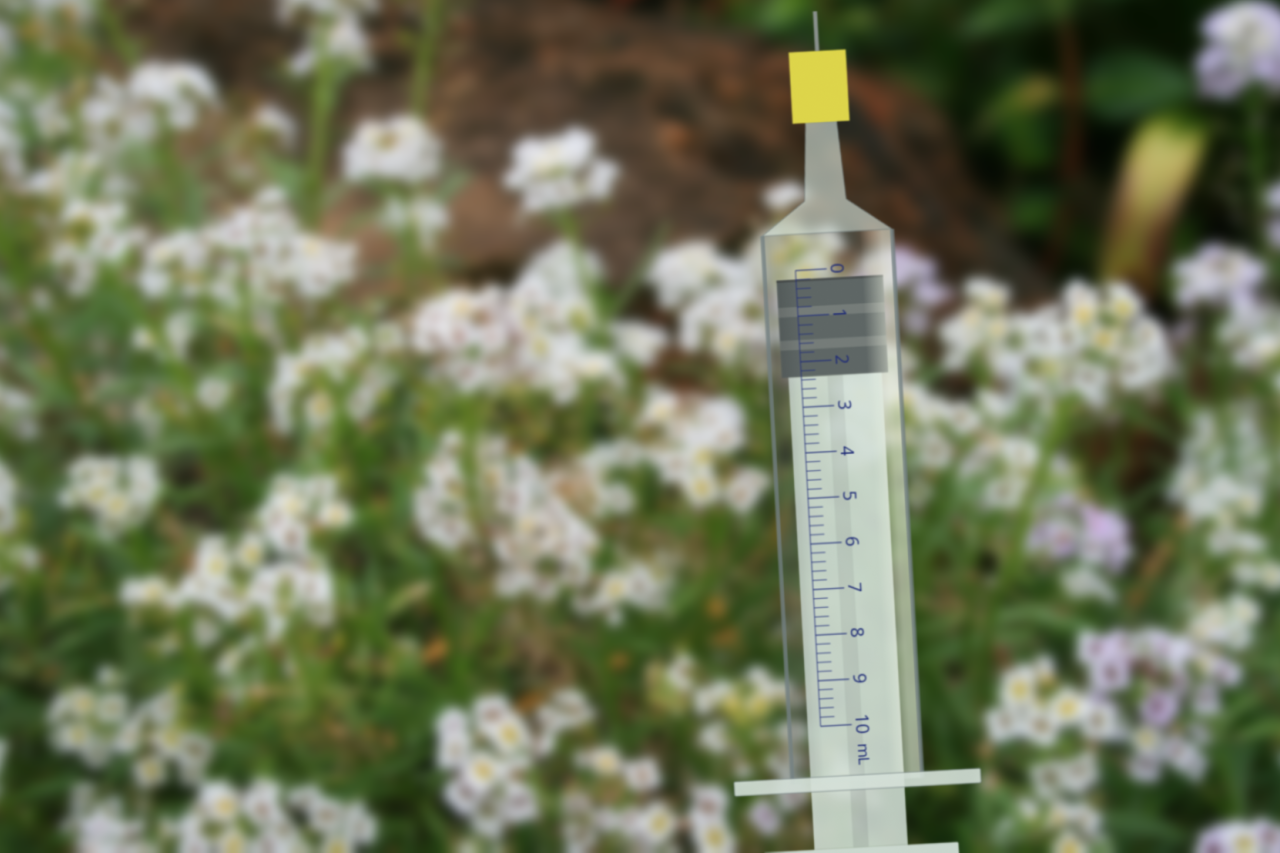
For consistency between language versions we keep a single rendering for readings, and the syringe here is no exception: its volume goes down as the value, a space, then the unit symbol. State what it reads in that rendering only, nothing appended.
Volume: 0.2 mL
